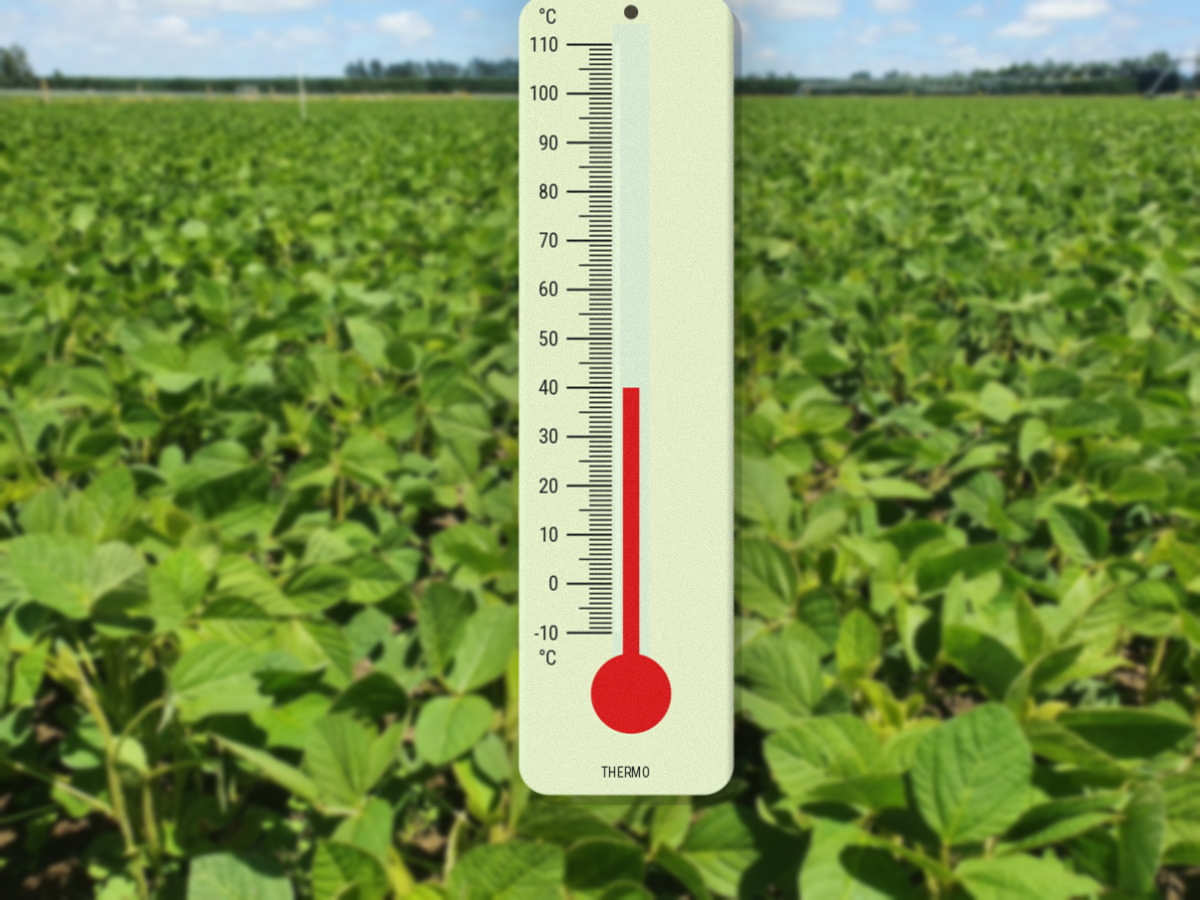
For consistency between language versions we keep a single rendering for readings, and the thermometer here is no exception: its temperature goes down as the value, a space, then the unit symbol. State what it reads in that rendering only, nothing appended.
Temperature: 40 °C
